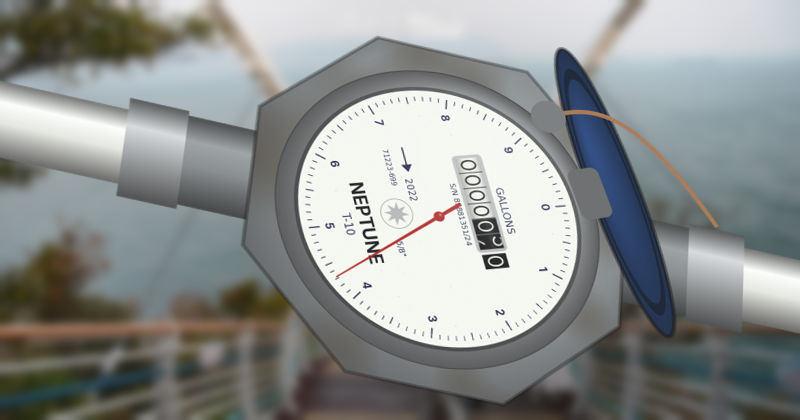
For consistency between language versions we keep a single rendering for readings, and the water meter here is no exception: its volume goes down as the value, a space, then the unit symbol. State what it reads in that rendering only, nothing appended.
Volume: 54.3 gal
